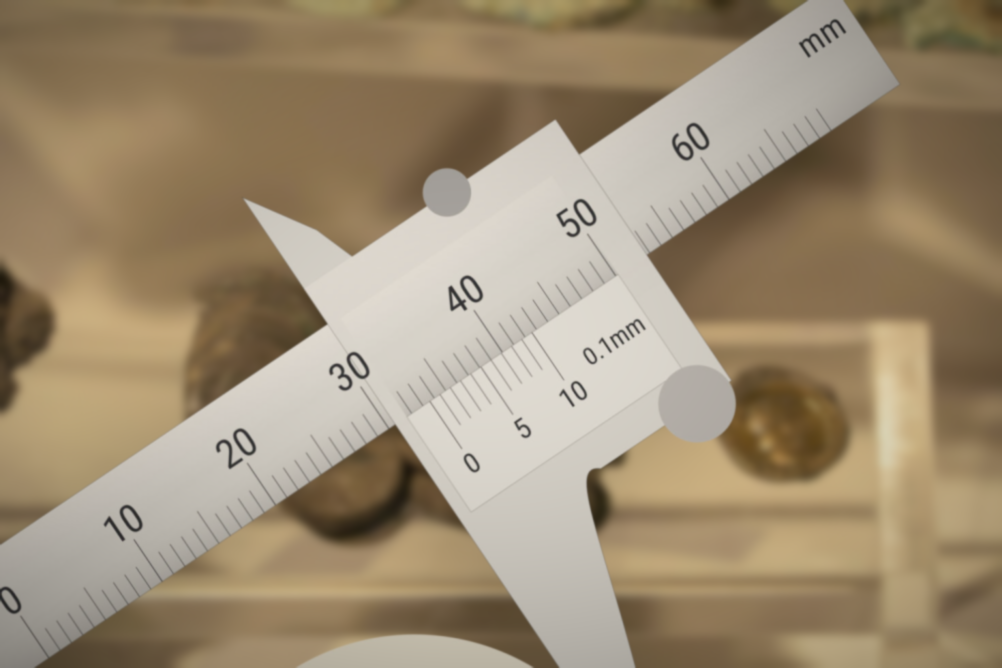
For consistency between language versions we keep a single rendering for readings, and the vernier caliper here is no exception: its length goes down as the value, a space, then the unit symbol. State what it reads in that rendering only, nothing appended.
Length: 33.6 mm
